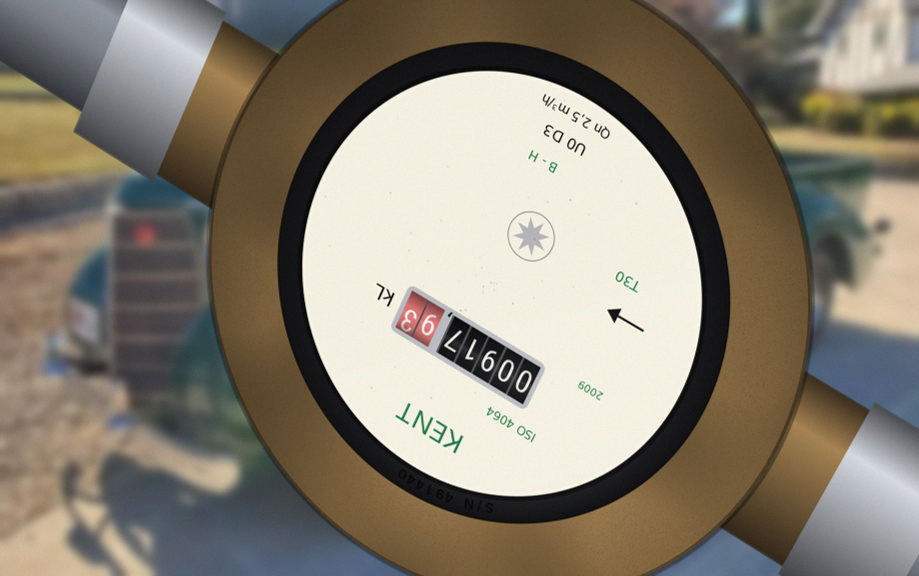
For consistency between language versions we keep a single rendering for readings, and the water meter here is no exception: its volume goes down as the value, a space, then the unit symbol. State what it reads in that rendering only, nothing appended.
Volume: 917.93 kL
